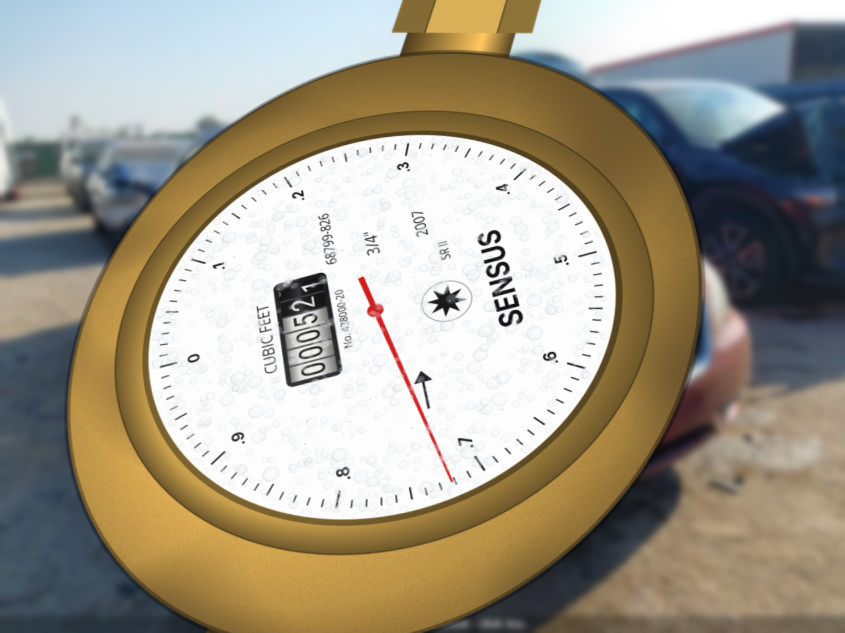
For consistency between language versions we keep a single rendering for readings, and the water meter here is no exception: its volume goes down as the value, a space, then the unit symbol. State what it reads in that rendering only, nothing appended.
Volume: 520.72 ft³
